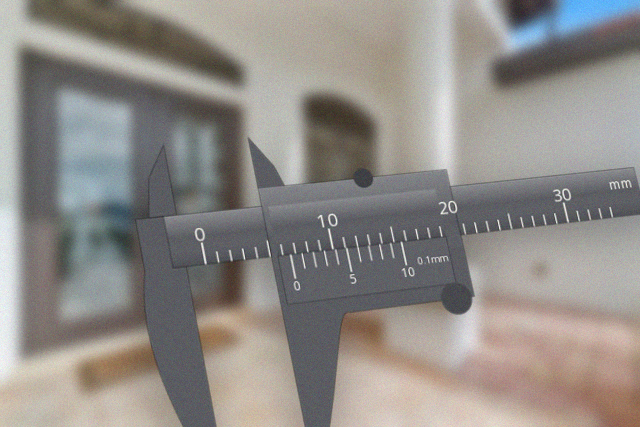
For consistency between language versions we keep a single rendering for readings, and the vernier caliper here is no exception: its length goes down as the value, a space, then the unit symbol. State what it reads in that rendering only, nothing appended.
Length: 6.6 mm
